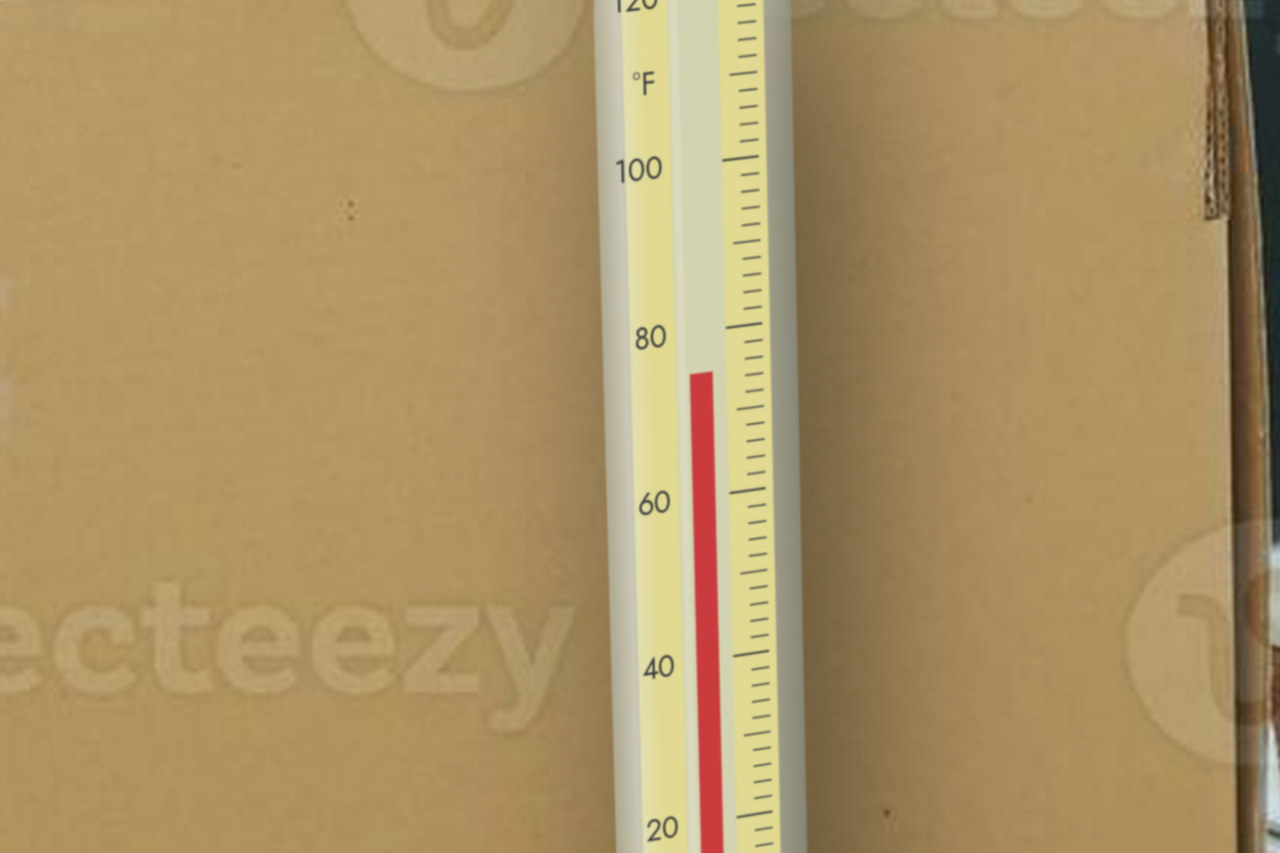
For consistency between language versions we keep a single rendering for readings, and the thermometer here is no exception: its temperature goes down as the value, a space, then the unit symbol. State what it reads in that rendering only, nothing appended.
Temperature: 75 °F
